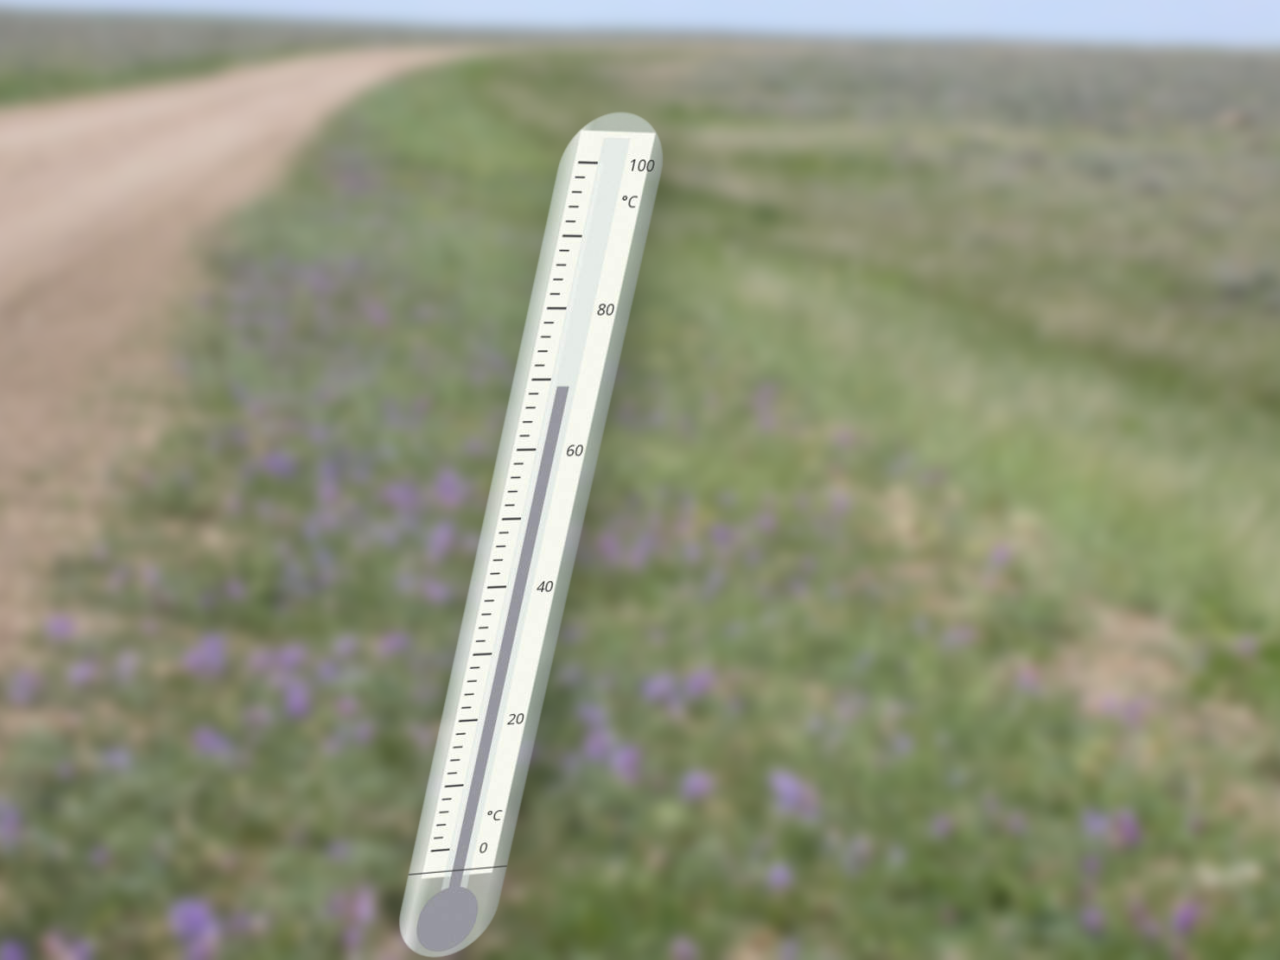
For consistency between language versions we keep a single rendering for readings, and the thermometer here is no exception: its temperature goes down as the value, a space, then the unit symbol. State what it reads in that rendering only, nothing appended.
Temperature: 69 °C
